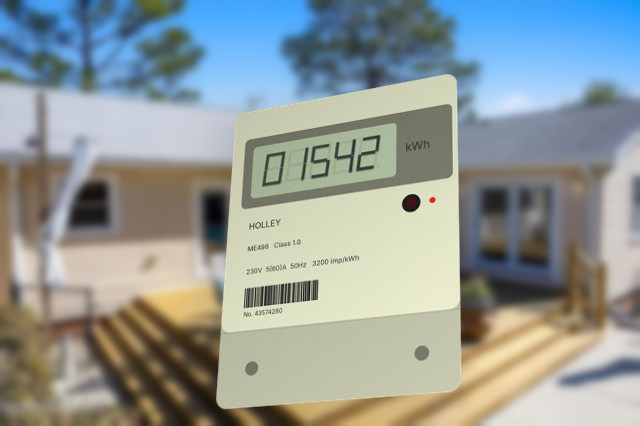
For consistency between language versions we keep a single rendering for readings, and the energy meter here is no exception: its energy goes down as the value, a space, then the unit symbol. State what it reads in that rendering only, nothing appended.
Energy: 1542 kWh
